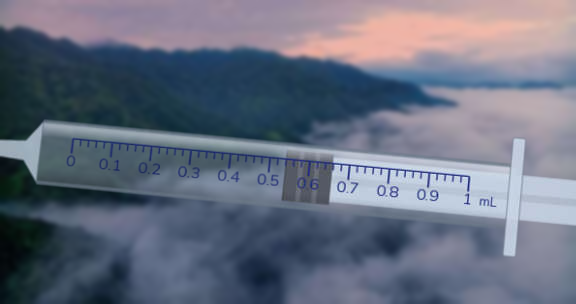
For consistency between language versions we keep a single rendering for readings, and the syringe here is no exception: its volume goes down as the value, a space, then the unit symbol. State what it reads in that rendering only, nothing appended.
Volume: 0.54 mL
